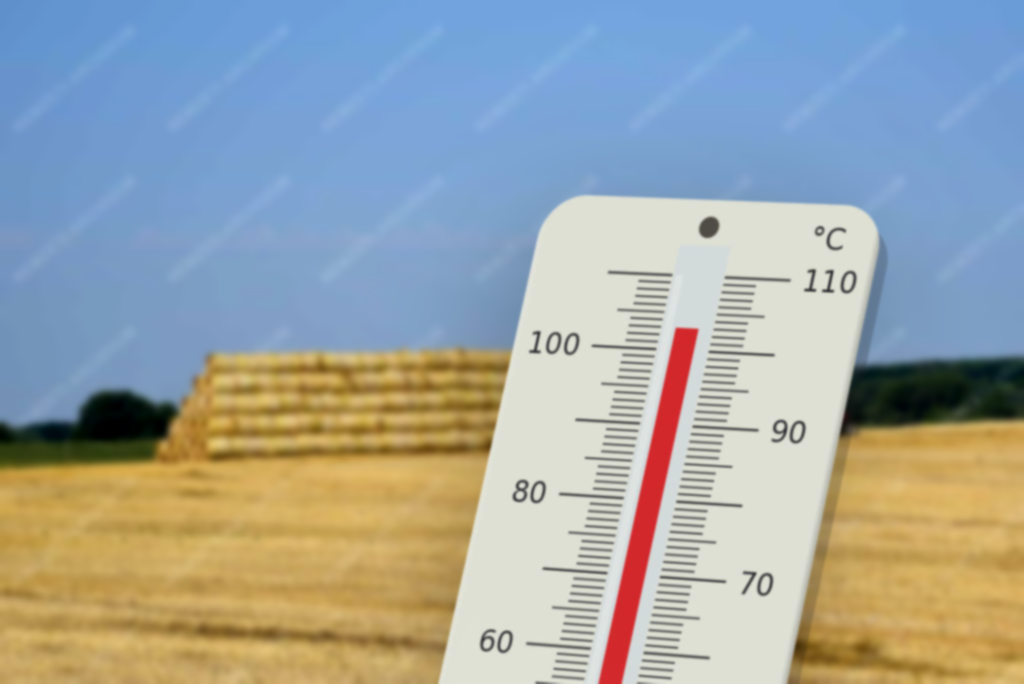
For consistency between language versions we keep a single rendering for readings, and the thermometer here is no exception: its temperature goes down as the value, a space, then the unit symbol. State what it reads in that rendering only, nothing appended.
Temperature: 103 °C
